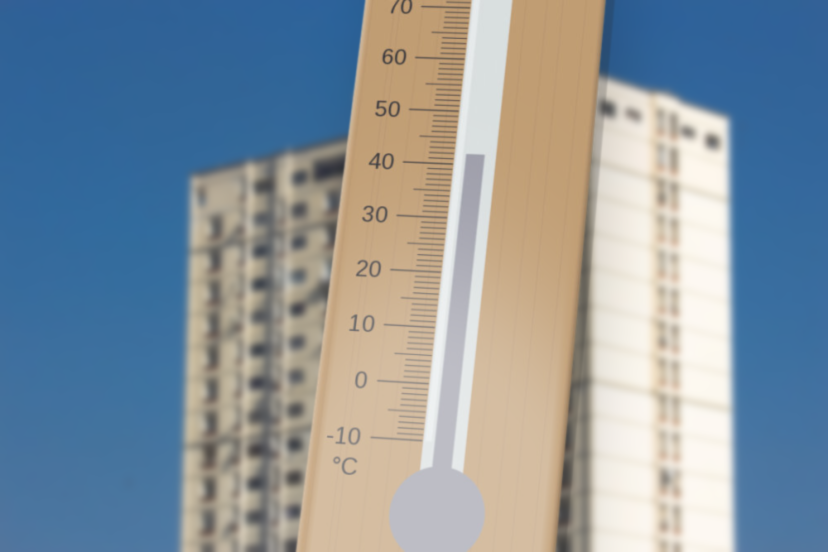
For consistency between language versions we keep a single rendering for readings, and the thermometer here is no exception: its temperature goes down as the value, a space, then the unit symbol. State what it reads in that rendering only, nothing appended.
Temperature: 42 °C
